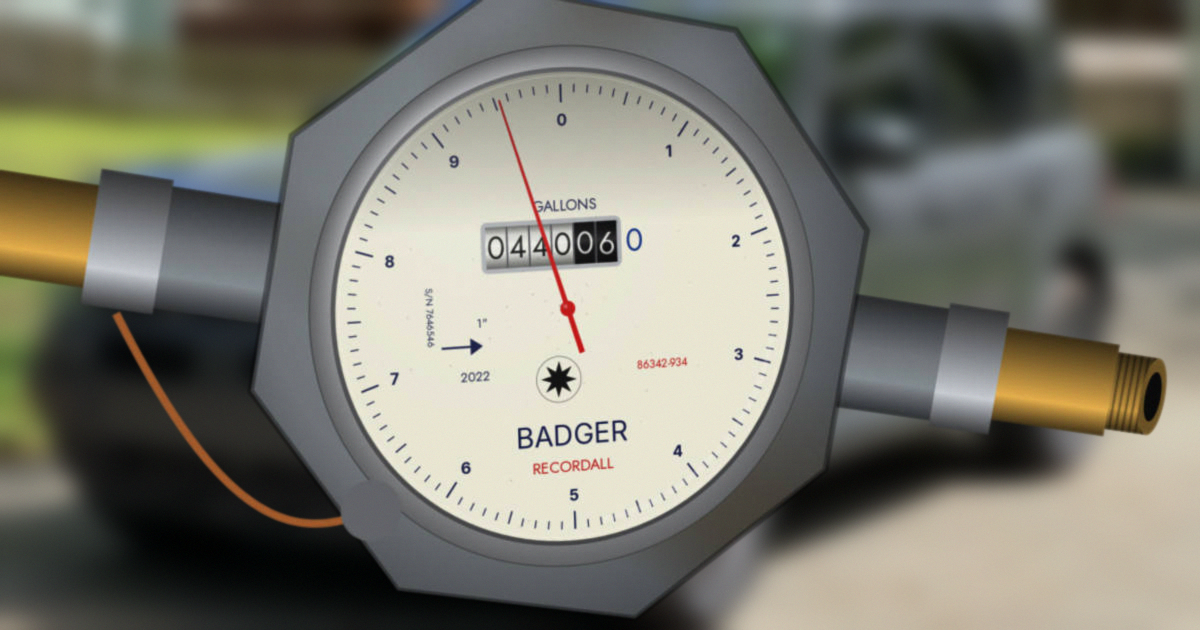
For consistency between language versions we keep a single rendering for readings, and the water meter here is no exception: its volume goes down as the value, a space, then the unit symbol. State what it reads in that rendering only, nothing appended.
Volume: 440059.5 gal
